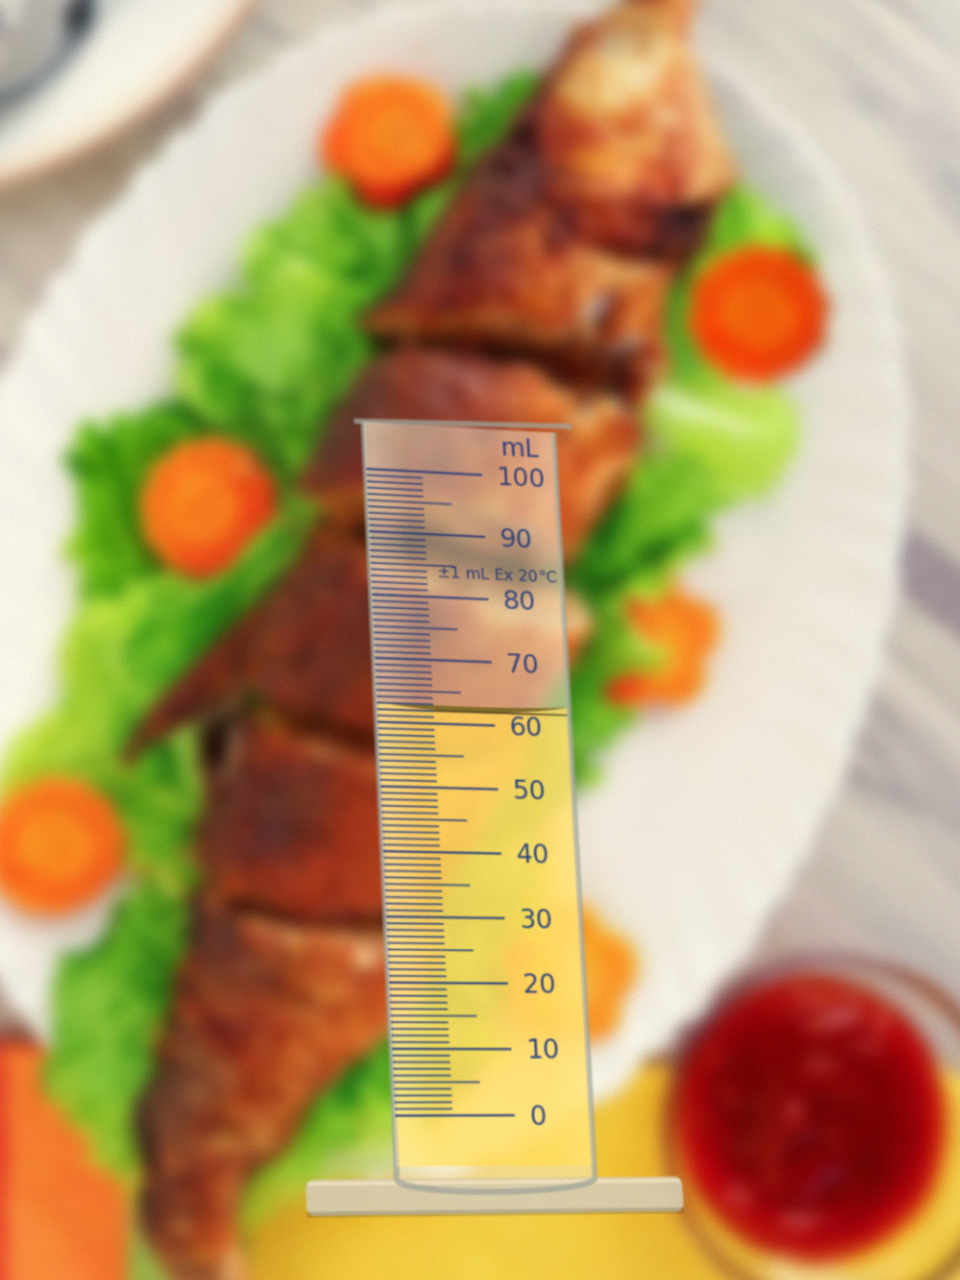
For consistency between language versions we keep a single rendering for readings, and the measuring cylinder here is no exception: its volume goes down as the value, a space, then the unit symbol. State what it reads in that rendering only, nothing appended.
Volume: 62 mL
